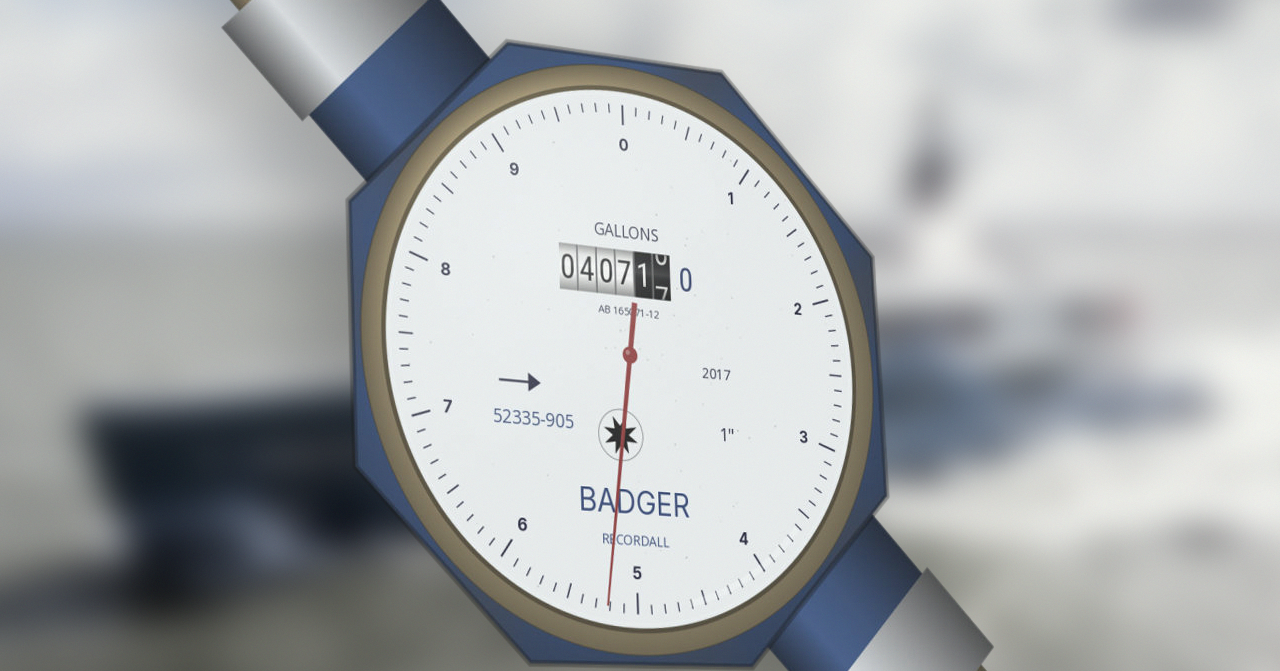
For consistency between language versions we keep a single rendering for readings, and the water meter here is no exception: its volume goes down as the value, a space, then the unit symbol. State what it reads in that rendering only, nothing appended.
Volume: 407165.2 gal
